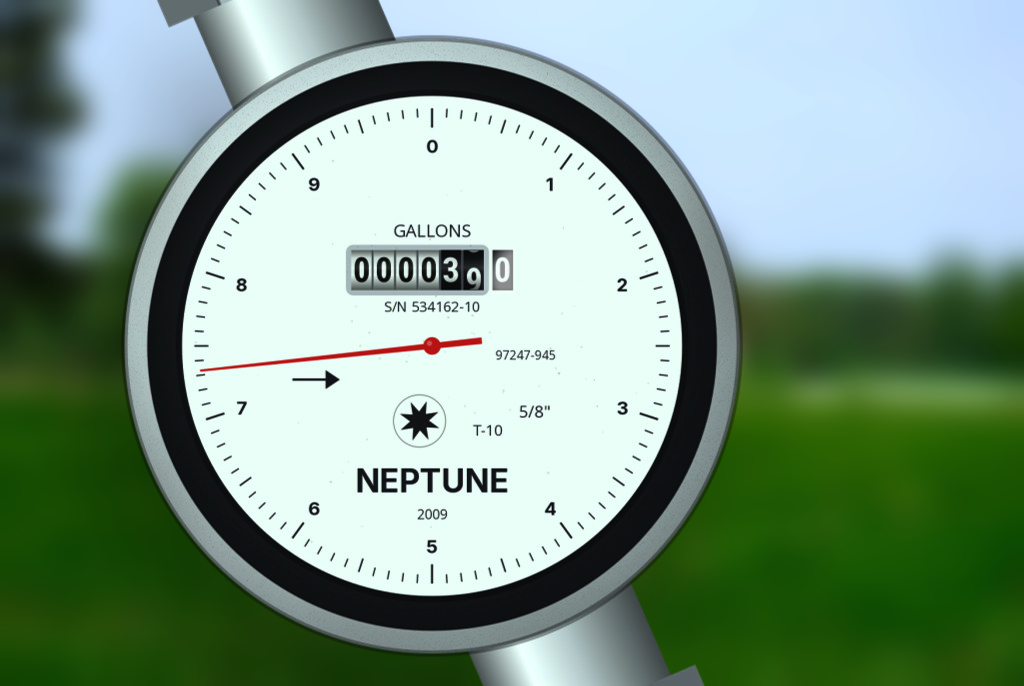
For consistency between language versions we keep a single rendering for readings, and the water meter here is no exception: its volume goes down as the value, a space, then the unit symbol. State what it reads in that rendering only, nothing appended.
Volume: 387.3 gal
